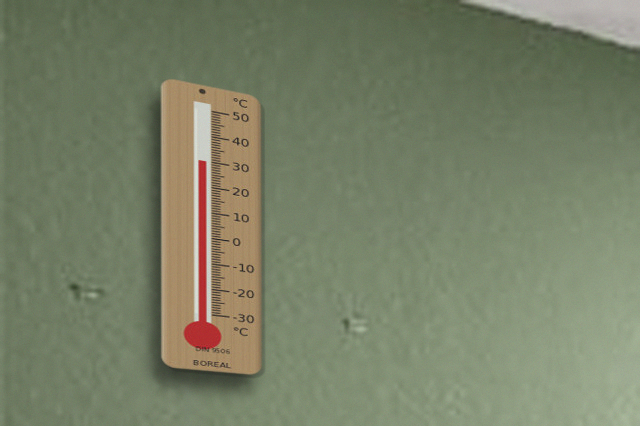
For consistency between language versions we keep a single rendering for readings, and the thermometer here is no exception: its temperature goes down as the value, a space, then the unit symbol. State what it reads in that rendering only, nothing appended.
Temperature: 30 °C
